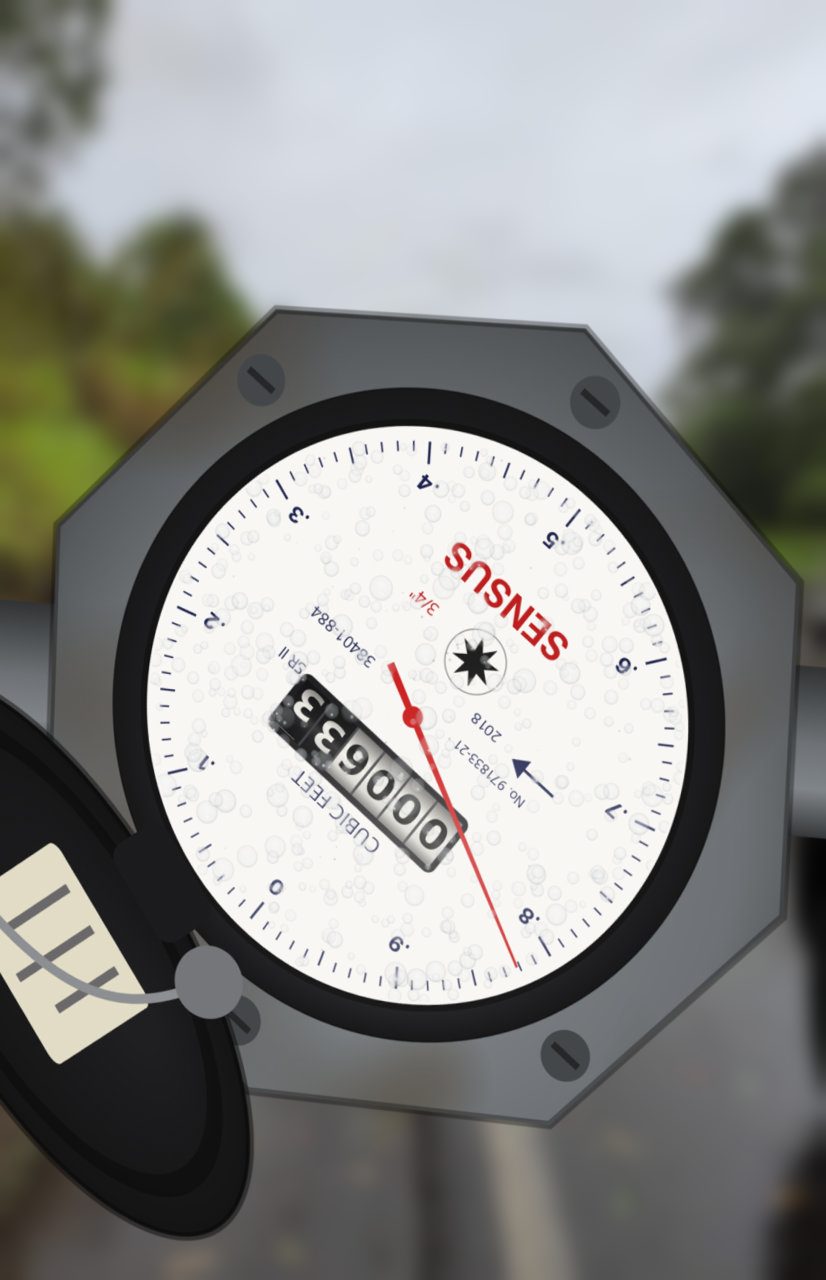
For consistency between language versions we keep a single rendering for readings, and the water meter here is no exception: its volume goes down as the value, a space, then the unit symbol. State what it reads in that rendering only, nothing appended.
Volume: 632.82 ft³
